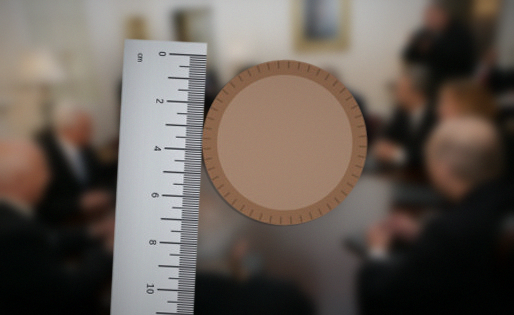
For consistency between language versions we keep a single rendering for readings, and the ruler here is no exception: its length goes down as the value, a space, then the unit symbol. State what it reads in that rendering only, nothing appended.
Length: 7 cm
